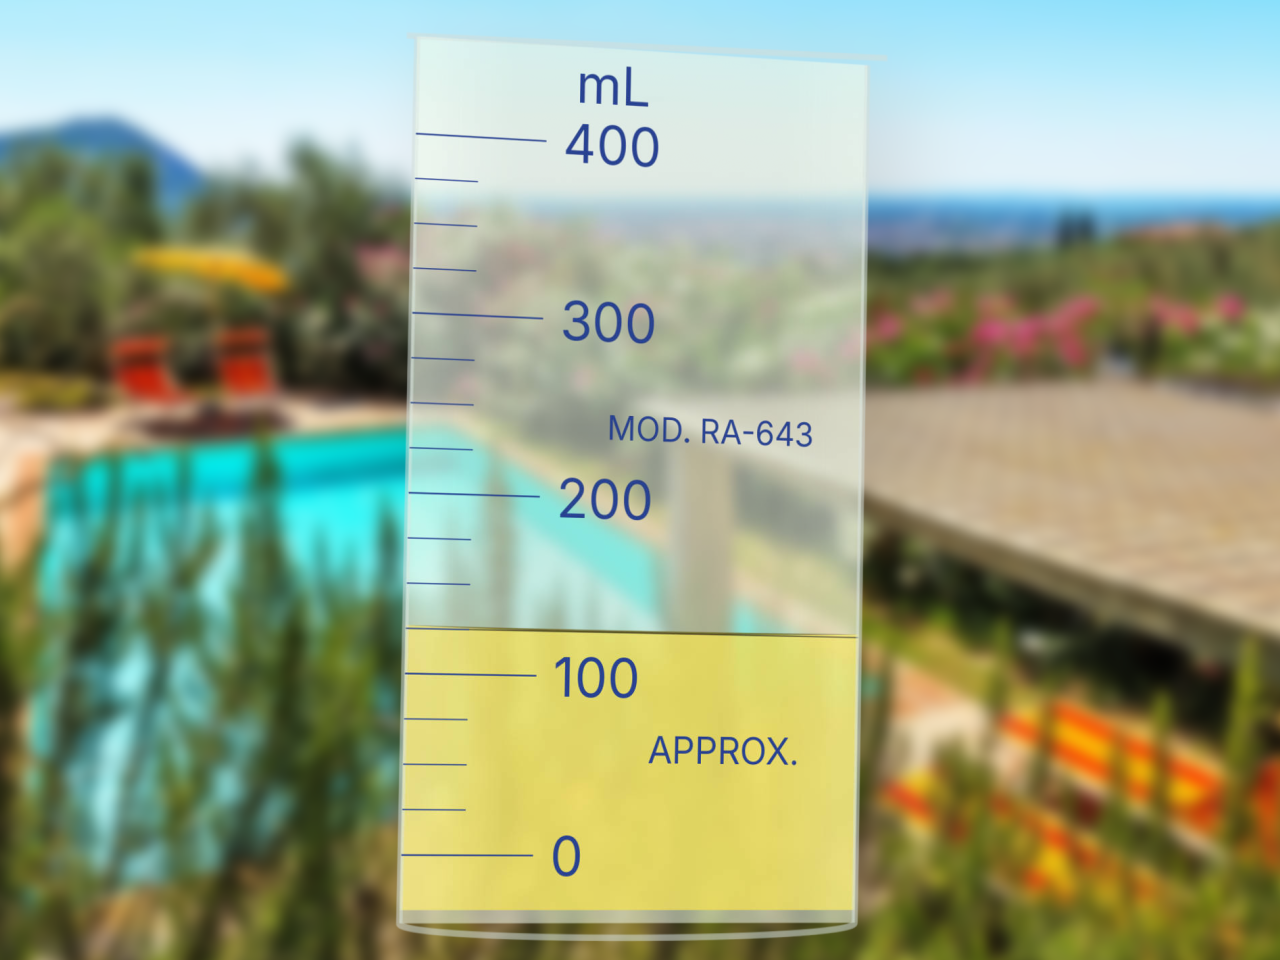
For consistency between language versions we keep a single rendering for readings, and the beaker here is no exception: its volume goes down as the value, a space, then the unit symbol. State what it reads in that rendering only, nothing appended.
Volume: 125 mL
